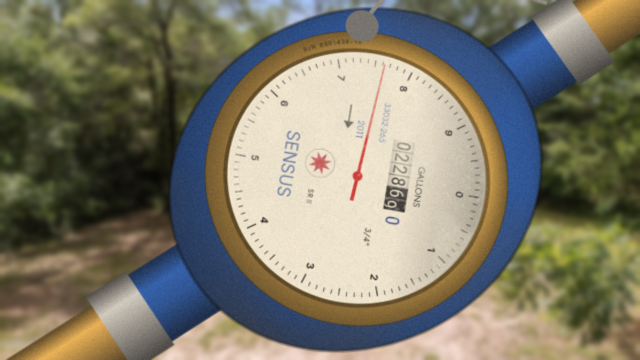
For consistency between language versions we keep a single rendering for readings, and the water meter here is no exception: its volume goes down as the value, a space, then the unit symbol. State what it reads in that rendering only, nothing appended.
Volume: 228687.6 gal
